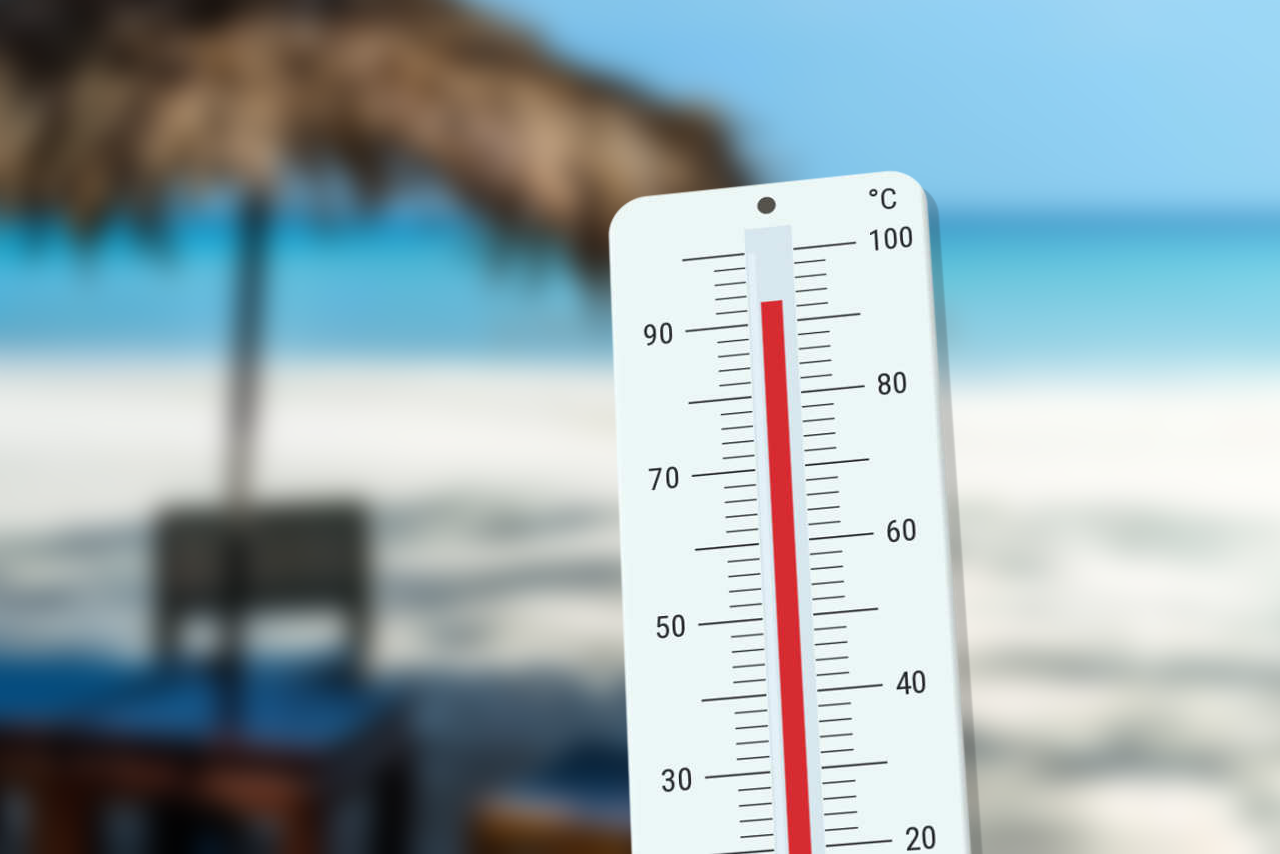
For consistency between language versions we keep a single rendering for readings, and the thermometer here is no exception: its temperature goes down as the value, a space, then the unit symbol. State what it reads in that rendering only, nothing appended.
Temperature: 93 °C
